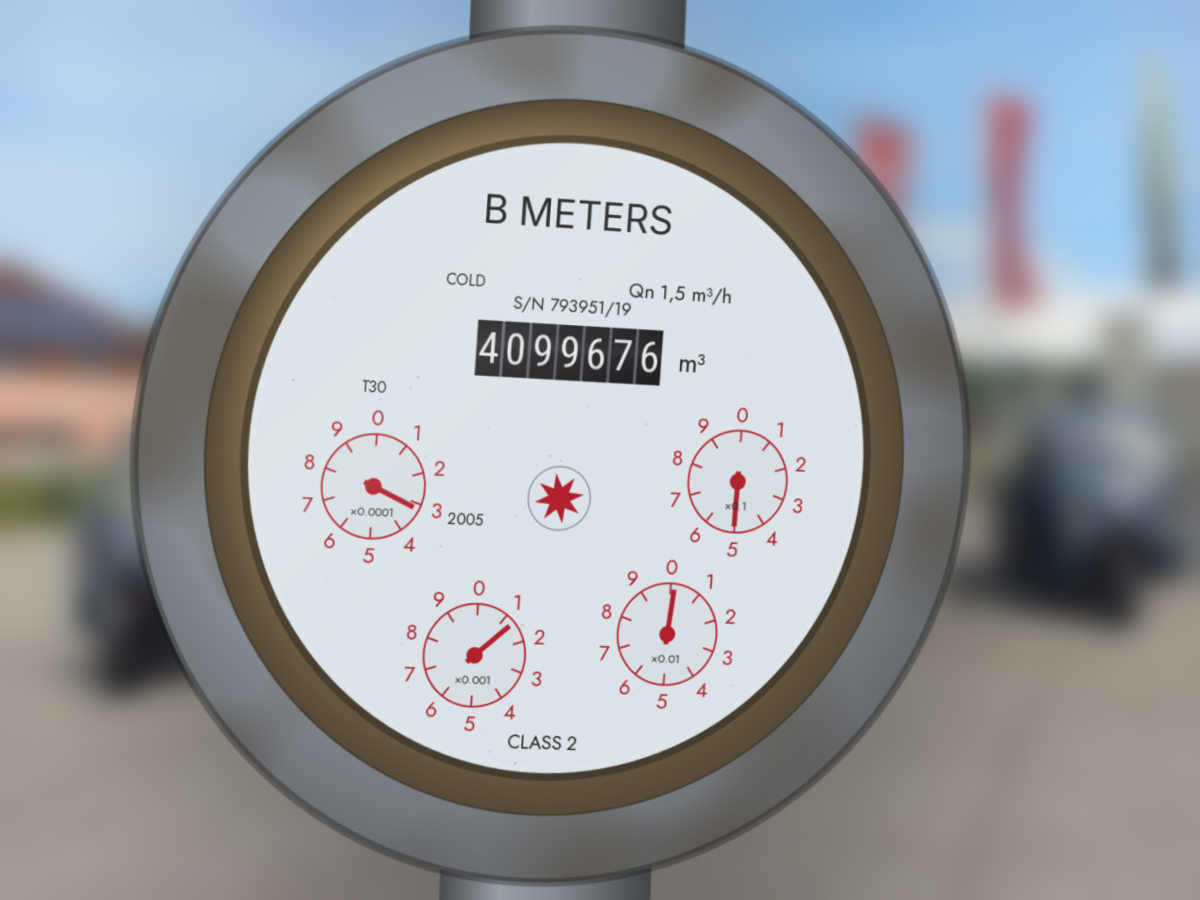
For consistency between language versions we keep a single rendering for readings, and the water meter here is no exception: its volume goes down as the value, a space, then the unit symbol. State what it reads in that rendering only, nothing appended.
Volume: 4099676.5013 m³
